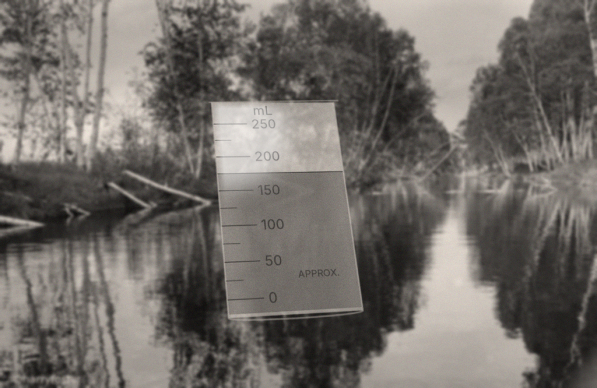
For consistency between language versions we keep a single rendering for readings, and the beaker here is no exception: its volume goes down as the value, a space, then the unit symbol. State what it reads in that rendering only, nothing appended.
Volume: 175 mL
